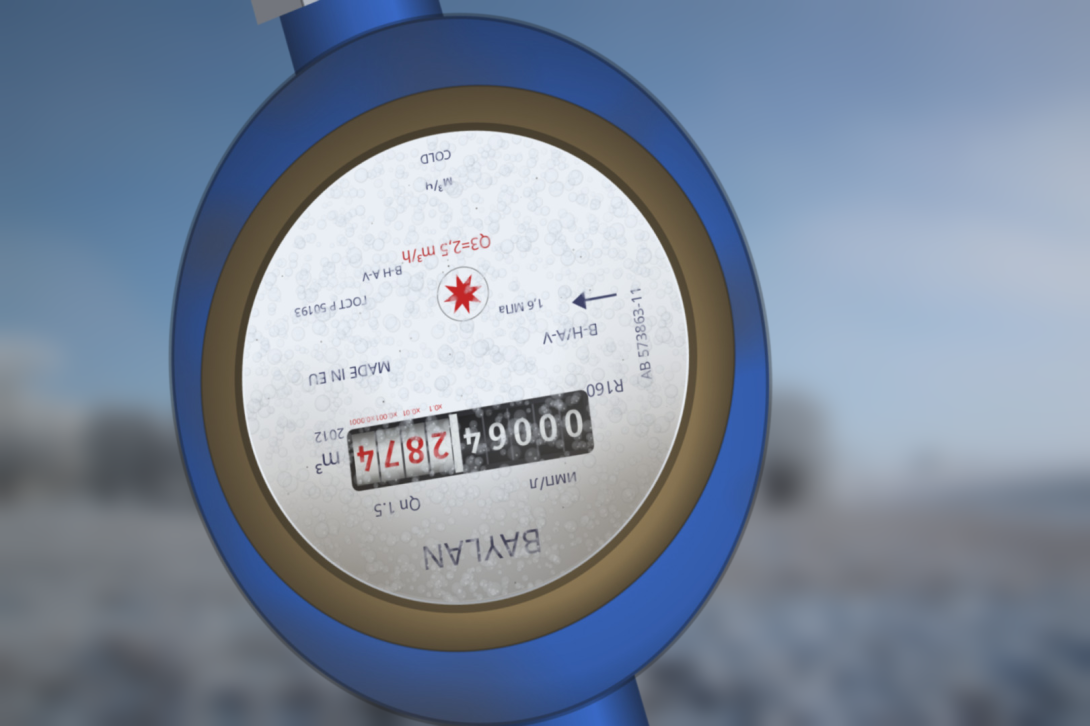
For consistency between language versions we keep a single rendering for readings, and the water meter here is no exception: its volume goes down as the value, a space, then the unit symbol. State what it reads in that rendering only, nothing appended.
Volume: 64.2874 m³
